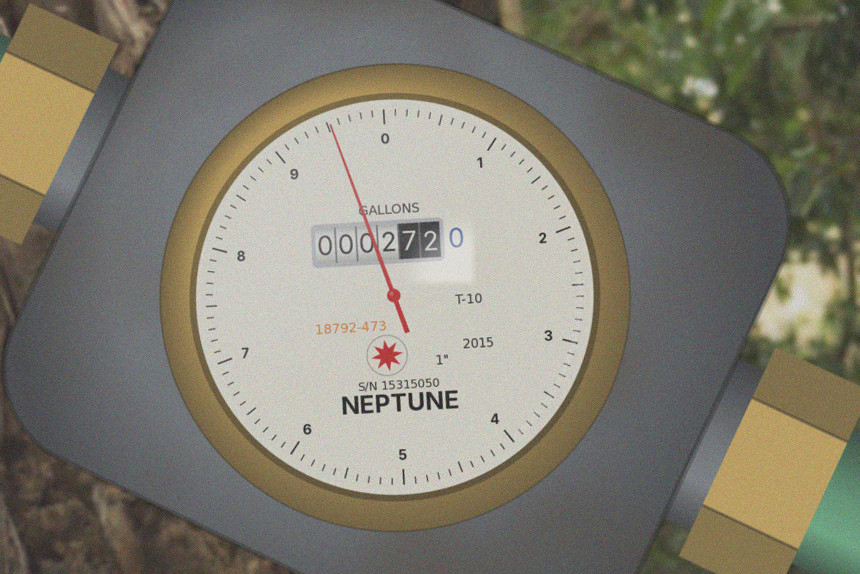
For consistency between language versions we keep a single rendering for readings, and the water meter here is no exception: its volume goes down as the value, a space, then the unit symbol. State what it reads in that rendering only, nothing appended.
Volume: 2719.5 gal
